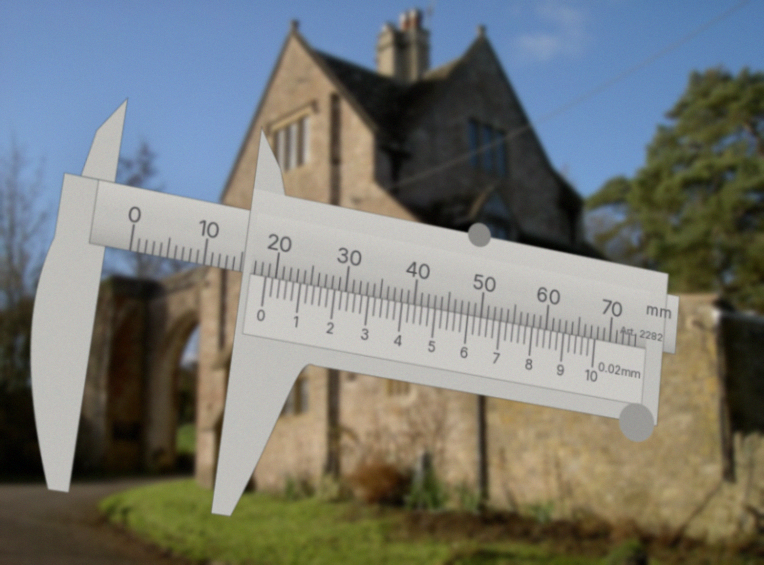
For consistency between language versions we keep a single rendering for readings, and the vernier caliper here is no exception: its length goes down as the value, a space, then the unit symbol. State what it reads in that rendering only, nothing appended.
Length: 18.6 mm
